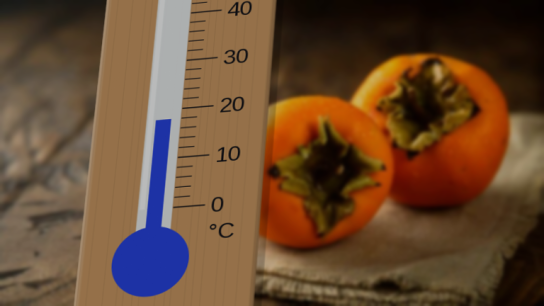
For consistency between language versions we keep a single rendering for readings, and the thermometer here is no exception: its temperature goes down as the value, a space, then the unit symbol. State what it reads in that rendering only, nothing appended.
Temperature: 18 °C
